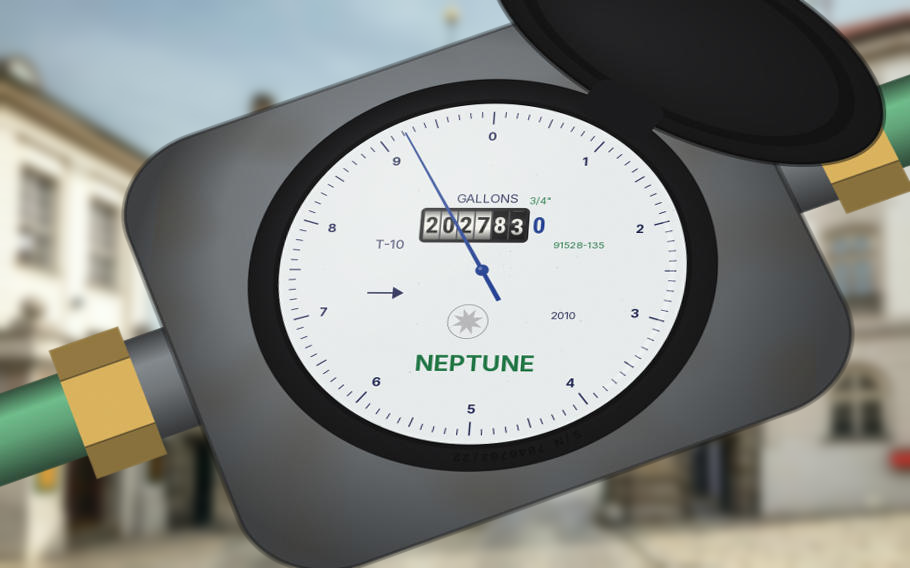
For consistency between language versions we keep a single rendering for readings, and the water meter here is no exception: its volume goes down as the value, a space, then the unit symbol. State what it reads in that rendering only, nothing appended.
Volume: 2027829.2 gal
